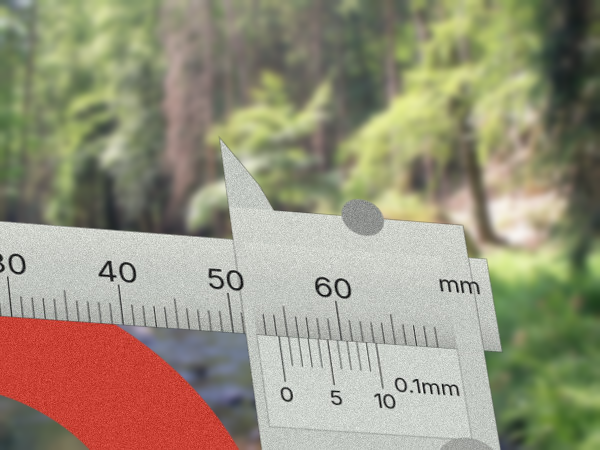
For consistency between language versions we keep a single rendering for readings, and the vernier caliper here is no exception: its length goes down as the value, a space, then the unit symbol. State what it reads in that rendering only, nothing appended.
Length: 54.2 mm
